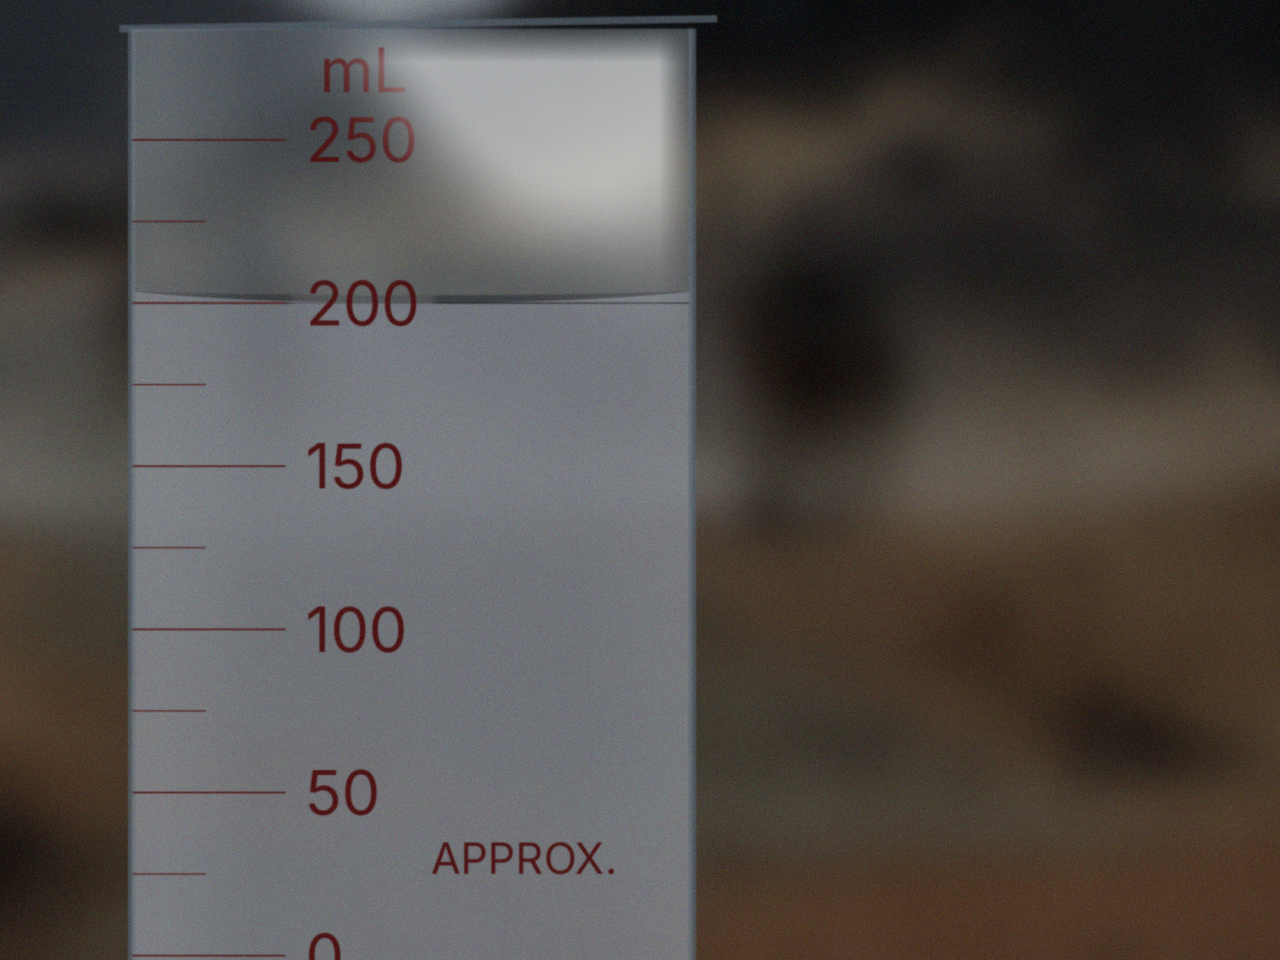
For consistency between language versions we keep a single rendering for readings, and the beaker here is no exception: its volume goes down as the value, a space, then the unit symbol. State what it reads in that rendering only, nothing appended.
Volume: 200 mL
